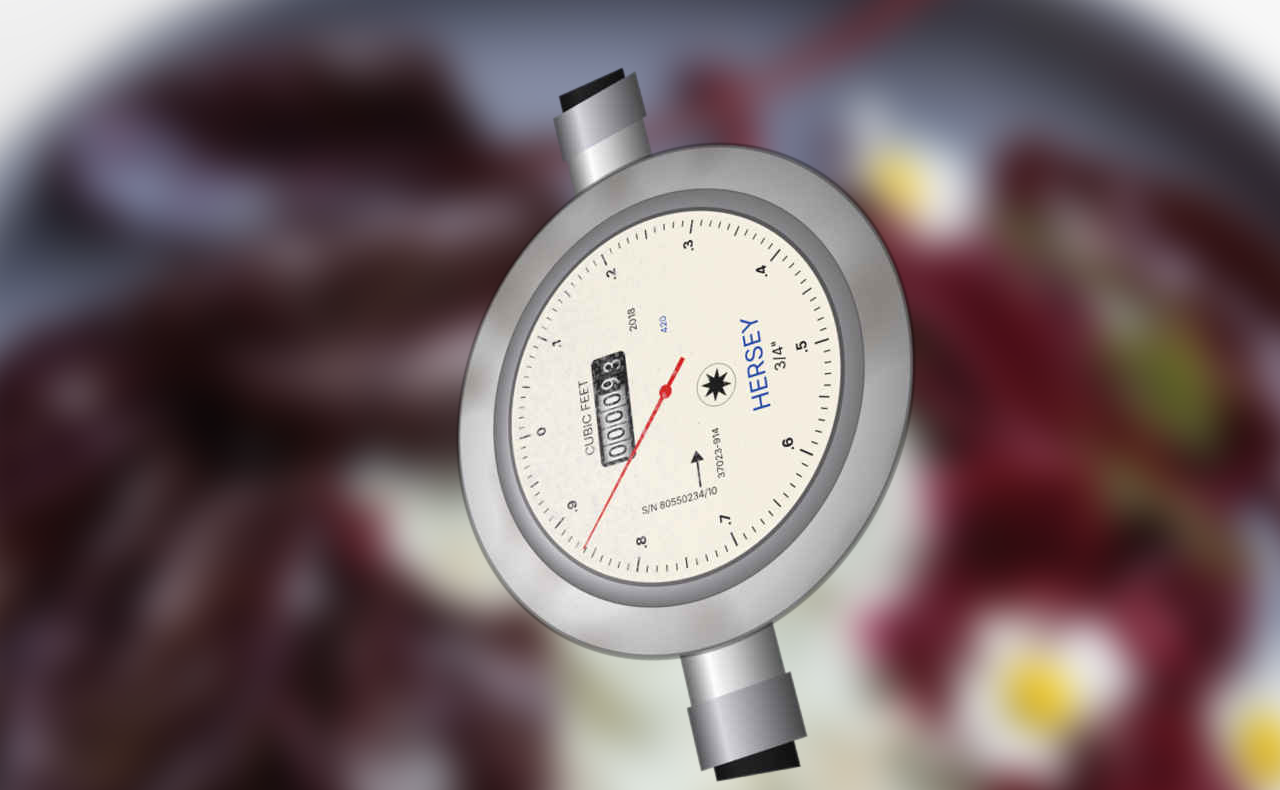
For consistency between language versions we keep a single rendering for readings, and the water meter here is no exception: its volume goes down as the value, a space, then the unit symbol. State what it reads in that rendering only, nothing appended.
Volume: 92.86 ft³
